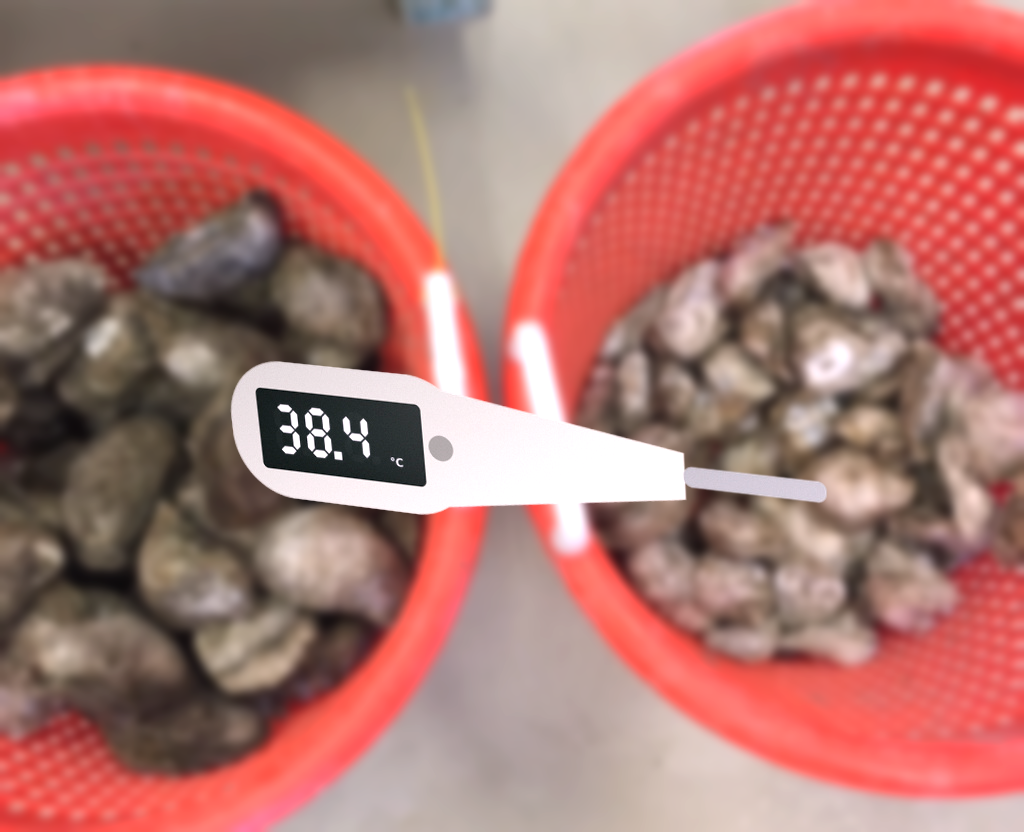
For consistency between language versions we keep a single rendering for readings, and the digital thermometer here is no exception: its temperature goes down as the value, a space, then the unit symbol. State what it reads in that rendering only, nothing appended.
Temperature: 38.4 °C
